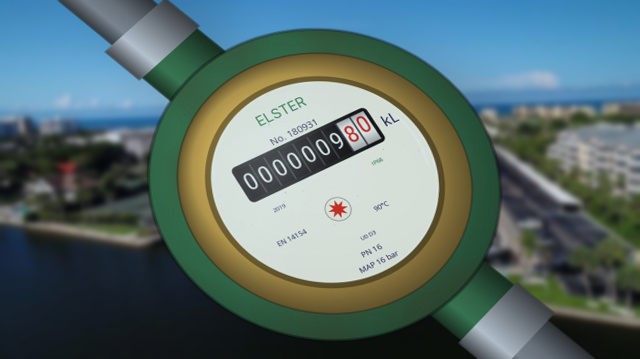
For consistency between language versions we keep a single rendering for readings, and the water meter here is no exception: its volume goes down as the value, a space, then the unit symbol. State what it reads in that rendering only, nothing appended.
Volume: 9.80 kL
